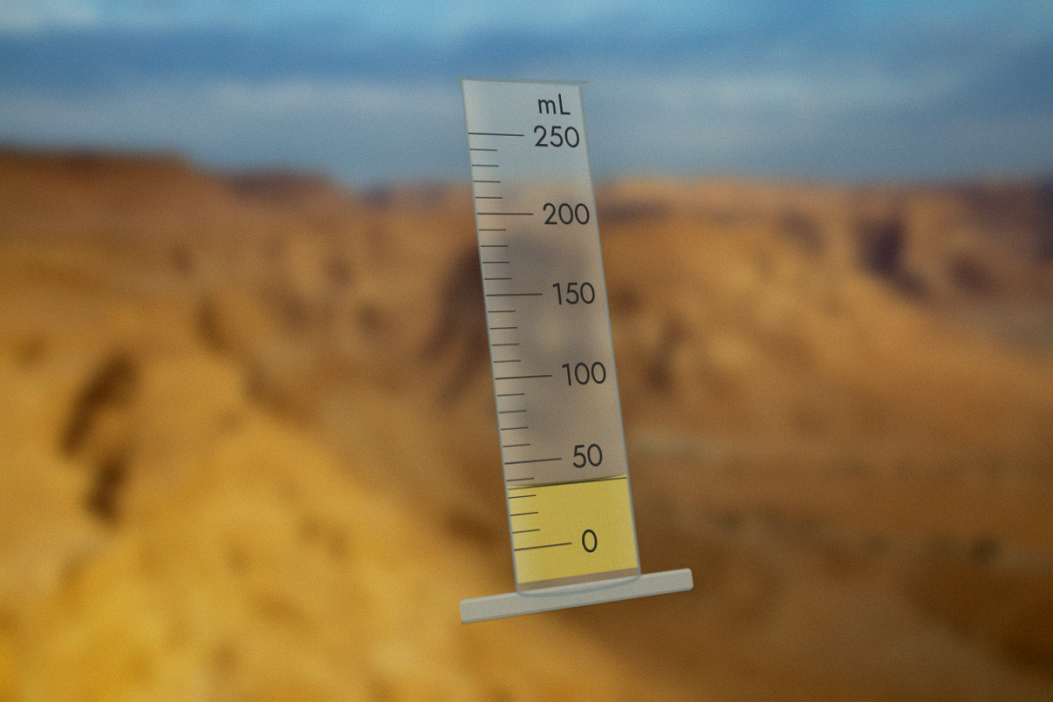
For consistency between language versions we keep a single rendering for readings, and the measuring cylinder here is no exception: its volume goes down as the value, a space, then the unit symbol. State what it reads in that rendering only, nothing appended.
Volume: 35 mL
